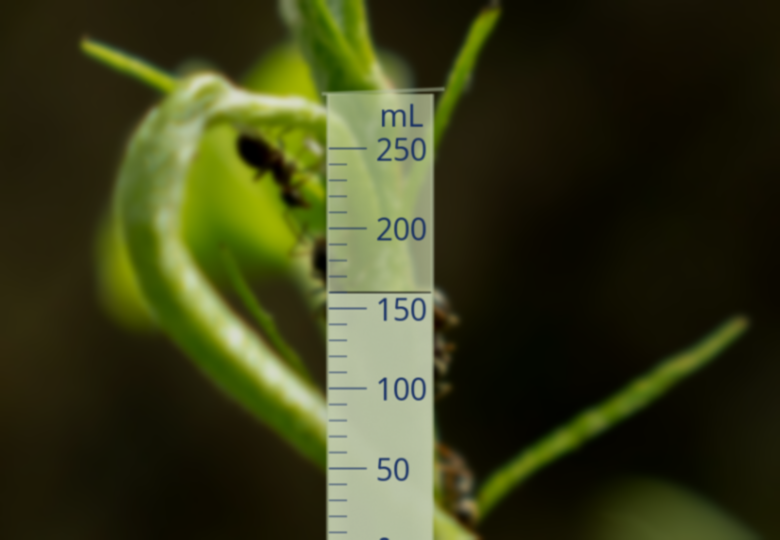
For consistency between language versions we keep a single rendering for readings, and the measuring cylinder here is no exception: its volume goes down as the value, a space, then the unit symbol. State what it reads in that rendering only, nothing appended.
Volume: 160 mL
